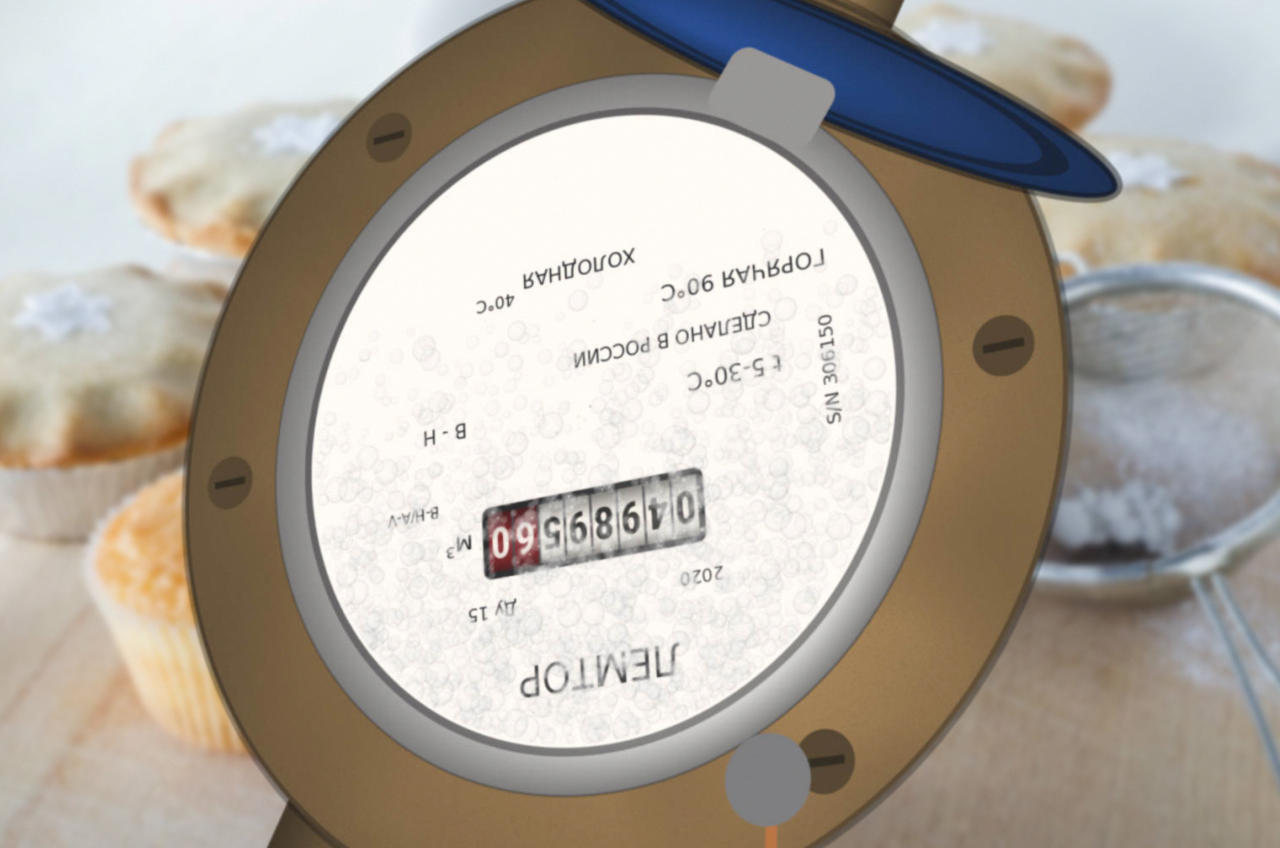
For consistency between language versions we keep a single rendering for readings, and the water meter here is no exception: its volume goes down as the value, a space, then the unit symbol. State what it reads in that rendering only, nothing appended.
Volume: 49895.60 m³
